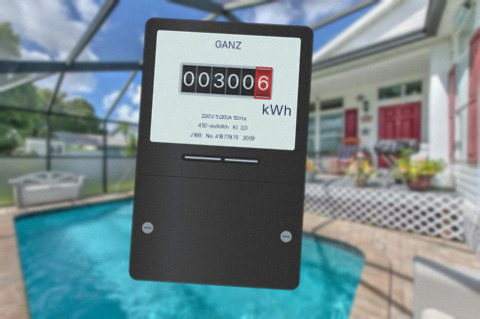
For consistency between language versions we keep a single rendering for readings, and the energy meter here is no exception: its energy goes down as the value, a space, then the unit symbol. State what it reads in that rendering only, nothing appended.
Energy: 300.6 kWh
